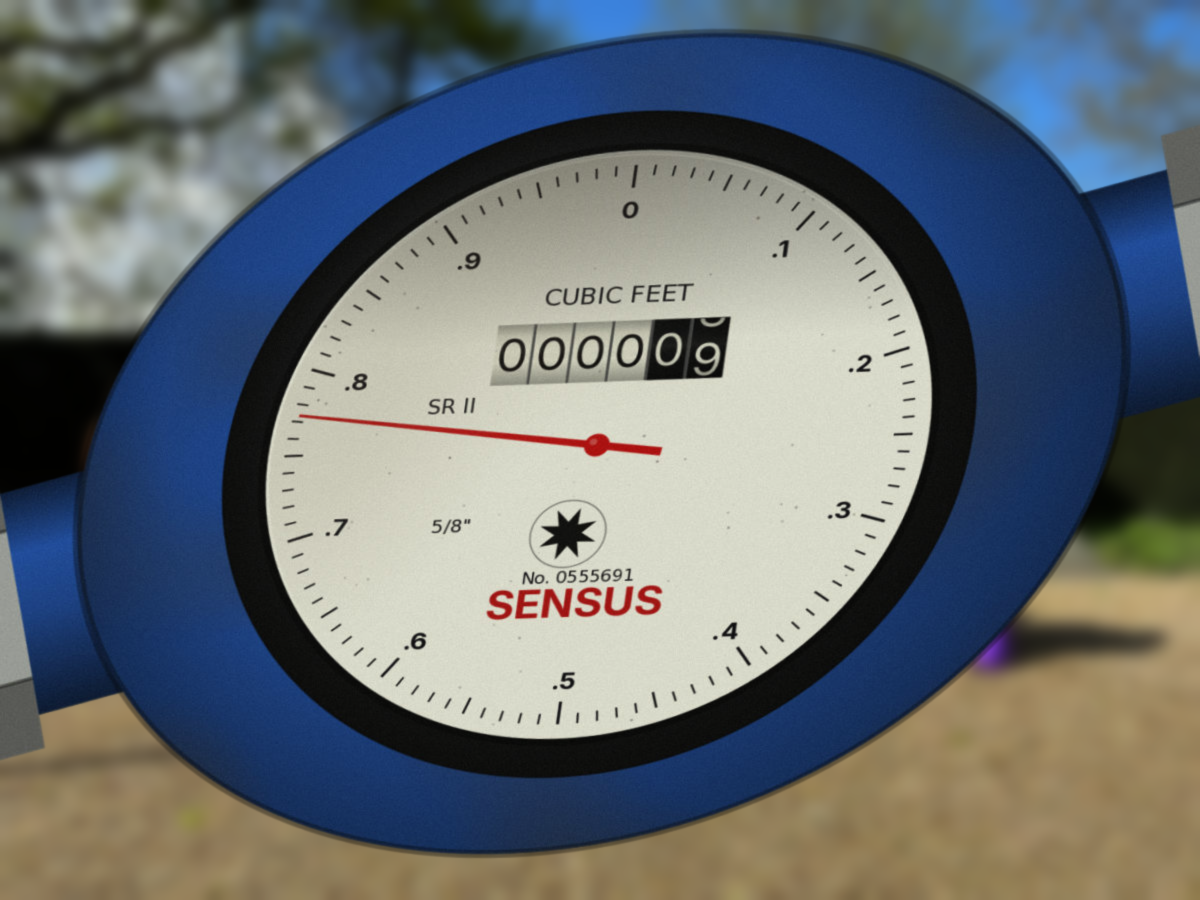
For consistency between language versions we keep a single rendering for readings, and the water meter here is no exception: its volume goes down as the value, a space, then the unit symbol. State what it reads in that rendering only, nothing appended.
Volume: 8.77 ft³
